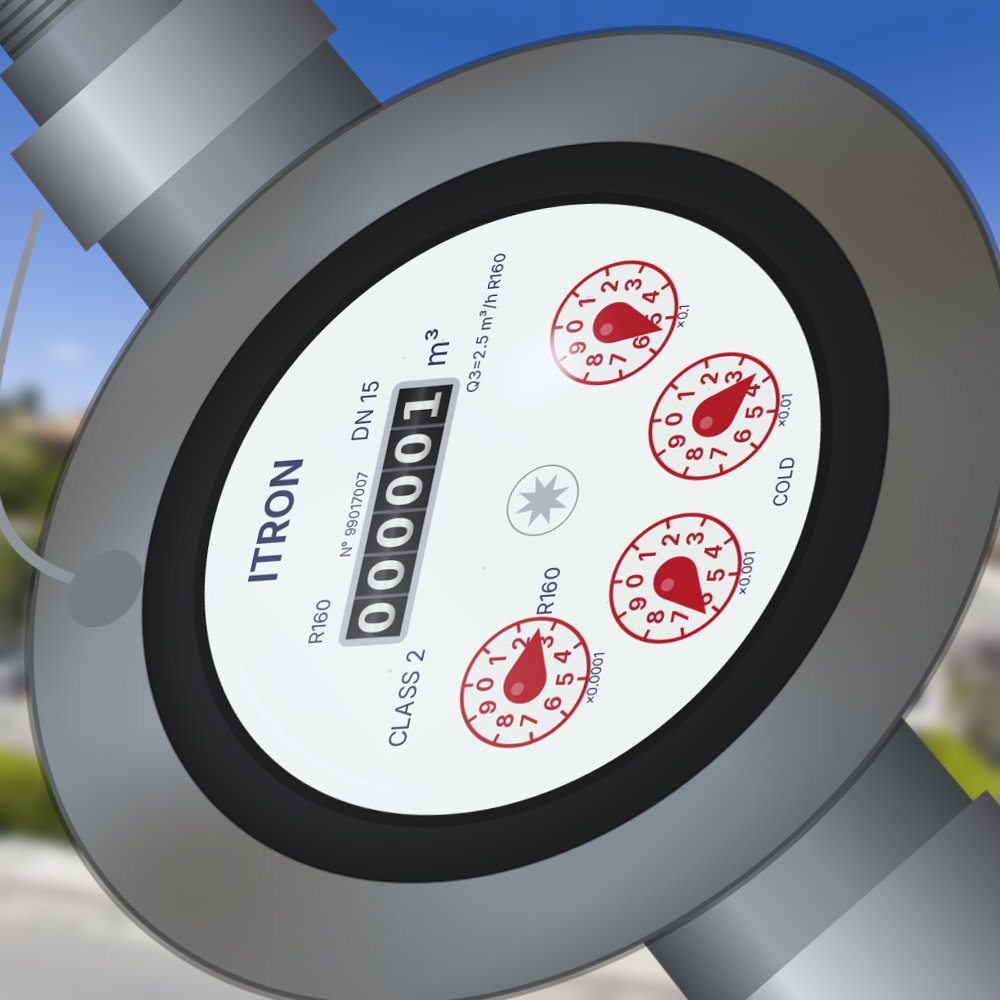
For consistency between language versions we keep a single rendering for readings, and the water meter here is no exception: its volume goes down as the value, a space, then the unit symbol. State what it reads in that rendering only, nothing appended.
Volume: 1.5362 m³
